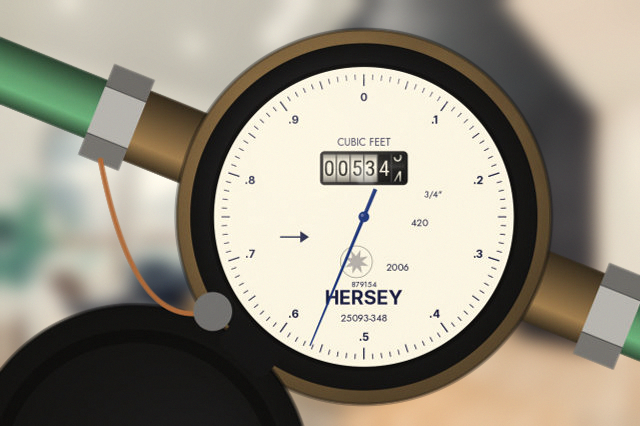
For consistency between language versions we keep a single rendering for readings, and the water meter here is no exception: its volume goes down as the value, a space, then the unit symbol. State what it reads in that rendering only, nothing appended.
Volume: 5343.56 ft³
